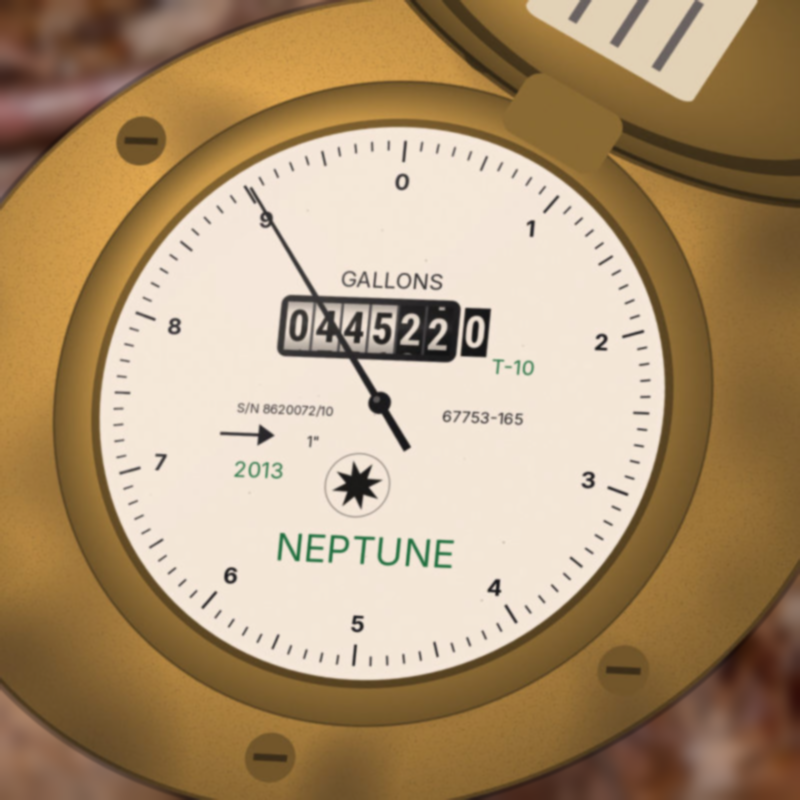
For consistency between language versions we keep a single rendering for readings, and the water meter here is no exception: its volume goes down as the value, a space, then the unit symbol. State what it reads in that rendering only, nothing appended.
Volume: 445219.0 gal
